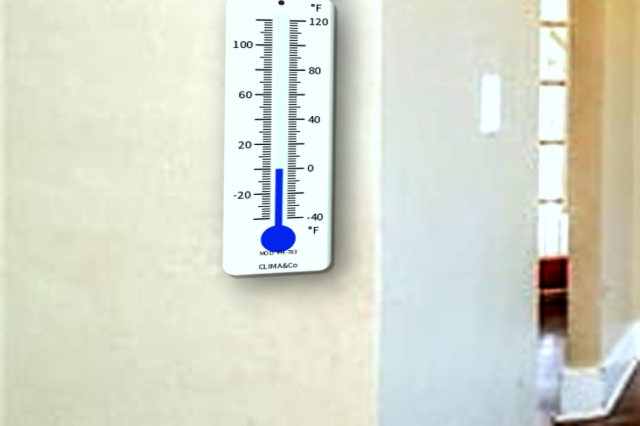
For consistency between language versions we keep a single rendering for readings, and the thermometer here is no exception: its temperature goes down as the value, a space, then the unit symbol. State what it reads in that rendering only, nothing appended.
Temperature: 0 °F
